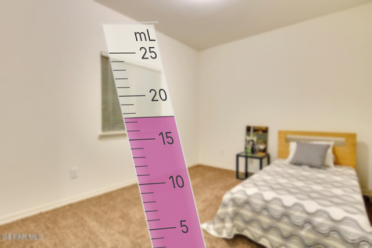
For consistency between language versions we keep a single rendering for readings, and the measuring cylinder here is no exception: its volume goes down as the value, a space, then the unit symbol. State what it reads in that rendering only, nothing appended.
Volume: 17.5 mL
